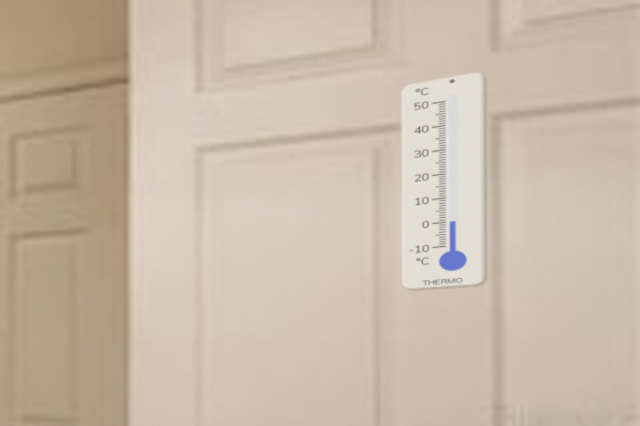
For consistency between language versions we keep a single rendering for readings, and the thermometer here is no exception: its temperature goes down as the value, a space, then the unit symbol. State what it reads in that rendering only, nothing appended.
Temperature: 0 °C
